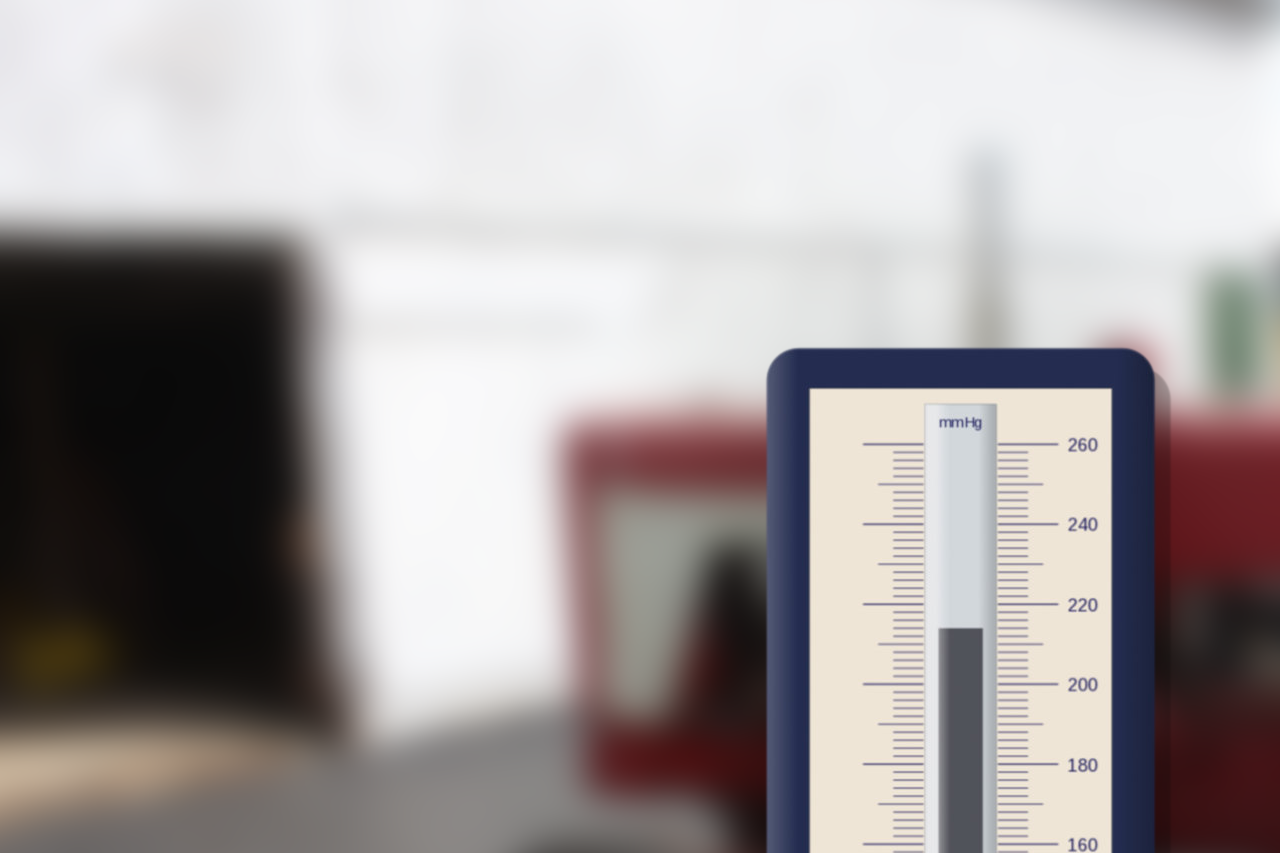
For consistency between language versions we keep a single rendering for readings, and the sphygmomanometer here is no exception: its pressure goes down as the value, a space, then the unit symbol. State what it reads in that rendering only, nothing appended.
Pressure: 214 mmHg
